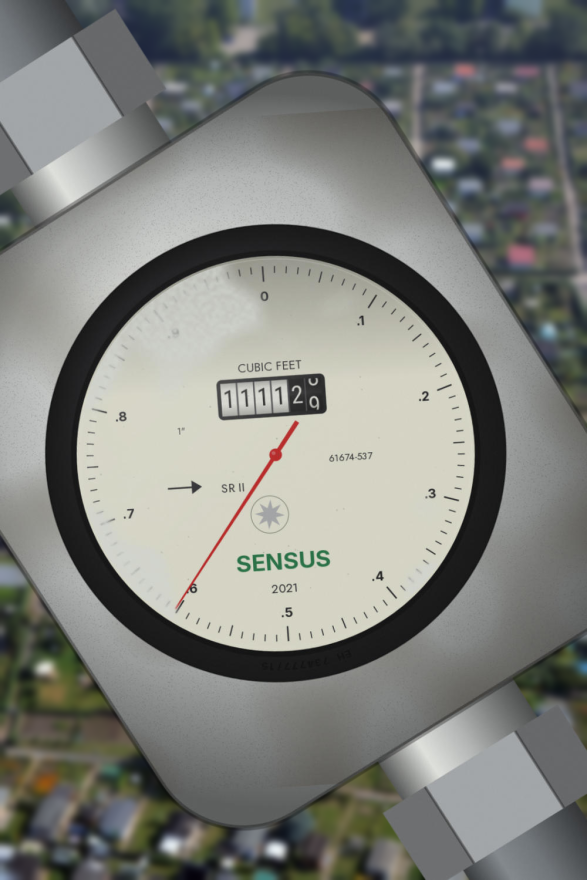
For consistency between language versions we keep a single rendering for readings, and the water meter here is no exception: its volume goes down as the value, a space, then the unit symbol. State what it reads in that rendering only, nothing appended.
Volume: 111128.60 ft³
